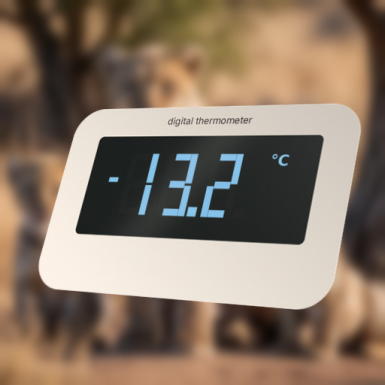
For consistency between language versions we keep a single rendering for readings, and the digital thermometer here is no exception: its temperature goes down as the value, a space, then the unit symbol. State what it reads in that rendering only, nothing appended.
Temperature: -13.2 °C
